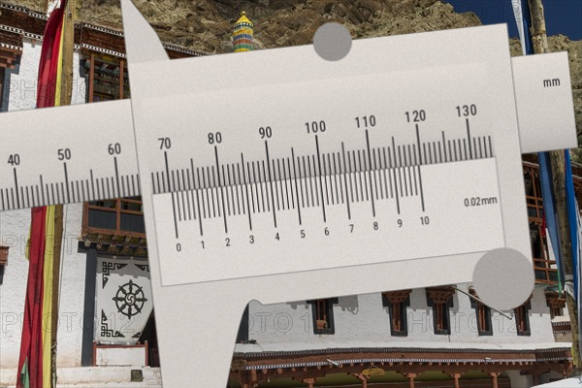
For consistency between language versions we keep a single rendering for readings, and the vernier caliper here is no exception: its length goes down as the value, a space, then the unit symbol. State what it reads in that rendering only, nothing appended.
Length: 70.5 mm
